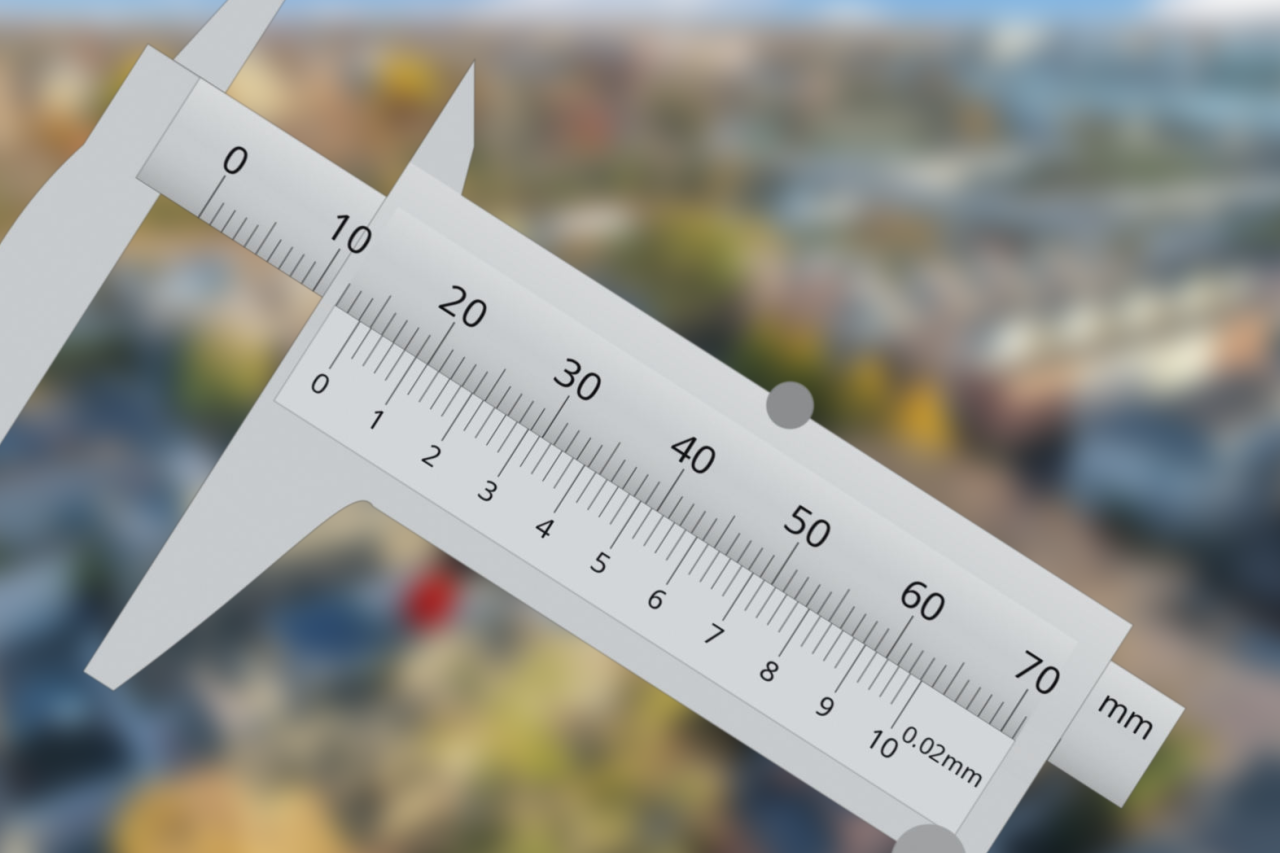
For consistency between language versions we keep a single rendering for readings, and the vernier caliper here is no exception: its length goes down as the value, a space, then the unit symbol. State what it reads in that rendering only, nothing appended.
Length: 14.1 mm
